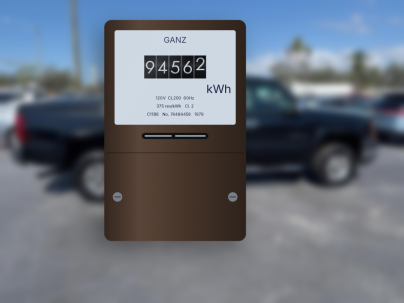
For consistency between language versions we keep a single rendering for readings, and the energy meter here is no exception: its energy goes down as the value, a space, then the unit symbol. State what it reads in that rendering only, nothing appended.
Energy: 94562 kWh
